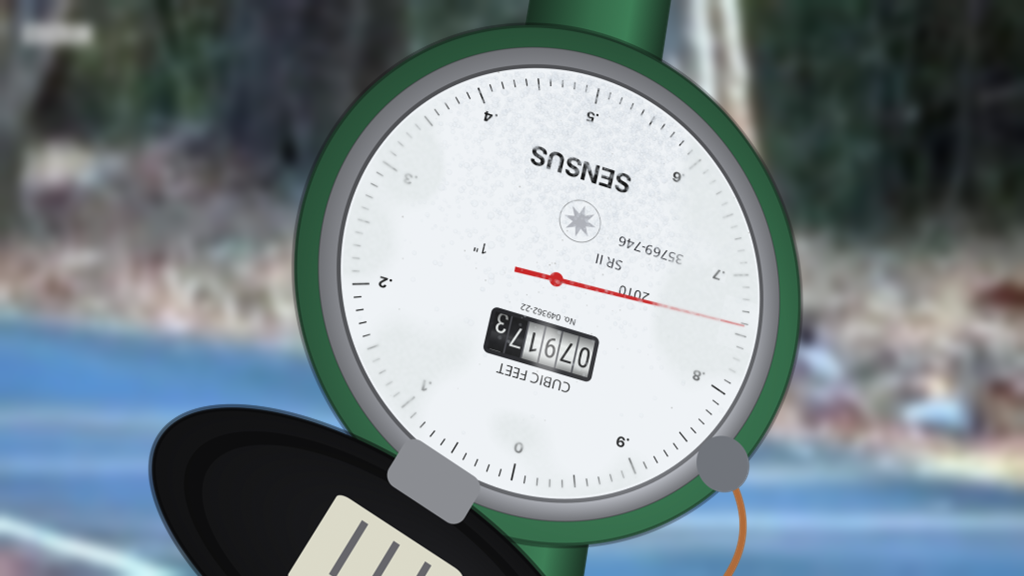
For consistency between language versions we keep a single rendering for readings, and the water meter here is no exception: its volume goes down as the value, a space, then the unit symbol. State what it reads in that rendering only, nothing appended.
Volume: 79172.74 ft³
